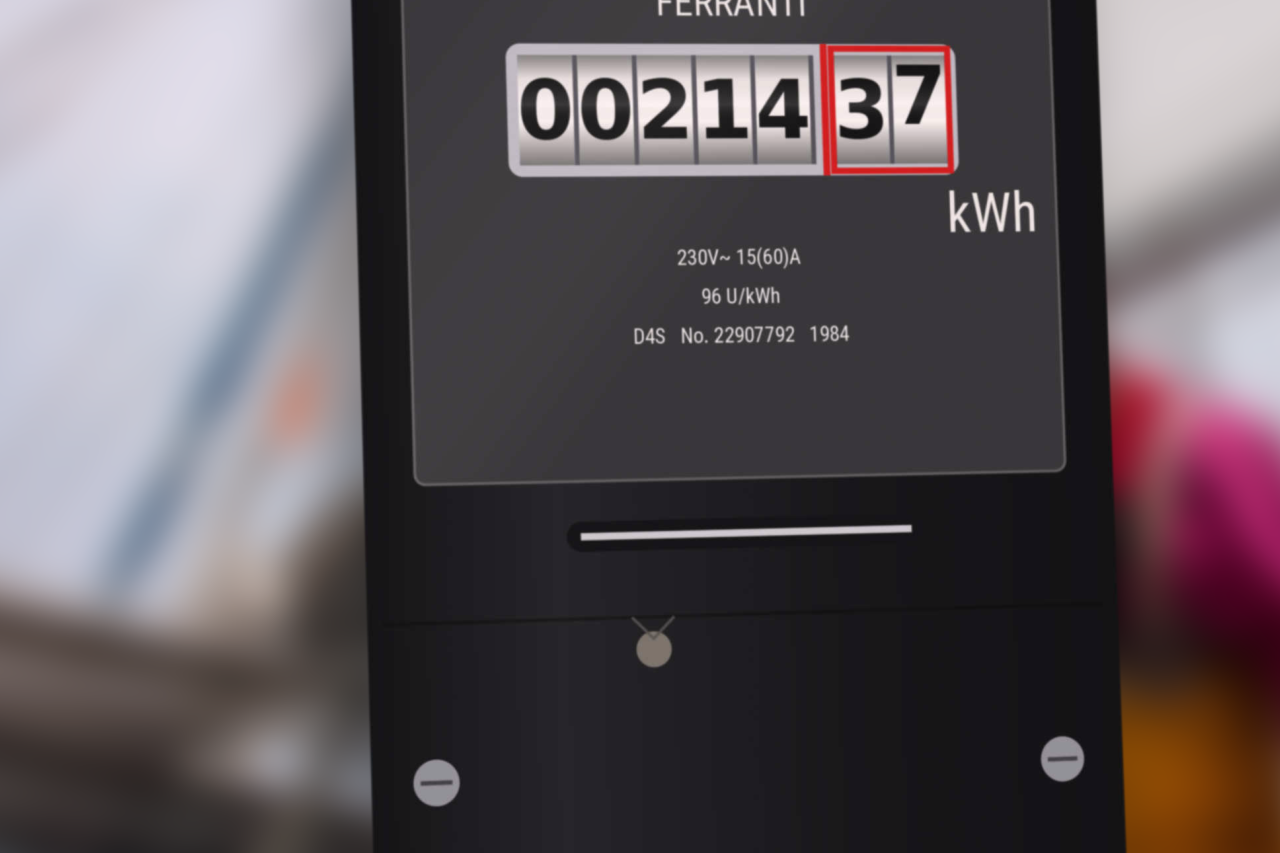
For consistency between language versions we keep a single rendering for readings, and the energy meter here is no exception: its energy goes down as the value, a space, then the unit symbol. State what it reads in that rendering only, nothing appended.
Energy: 214.37 kWh
